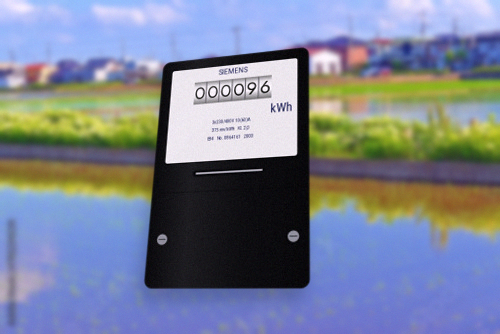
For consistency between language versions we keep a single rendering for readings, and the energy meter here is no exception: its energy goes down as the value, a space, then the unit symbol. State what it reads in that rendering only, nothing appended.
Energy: 96 kWh
